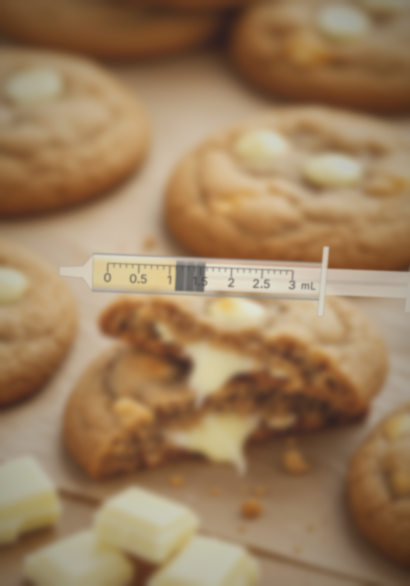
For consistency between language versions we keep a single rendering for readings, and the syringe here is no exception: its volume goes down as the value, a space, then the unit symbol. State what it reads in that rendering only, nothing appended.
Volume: 1.1 mL
